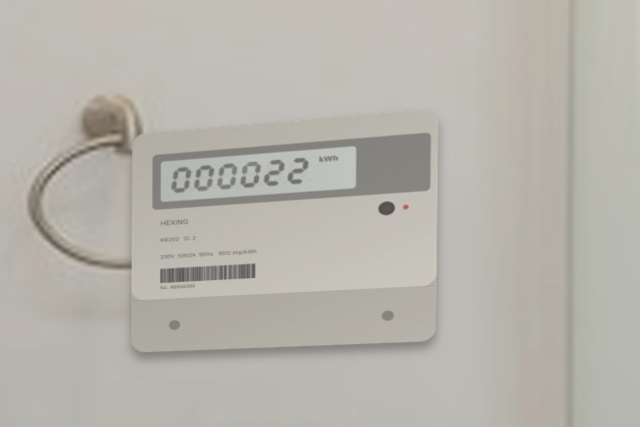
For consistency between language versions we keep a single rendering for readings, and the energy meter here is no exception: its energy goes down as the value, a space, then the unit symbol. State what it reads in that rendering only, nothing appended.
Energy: 22 kWh
